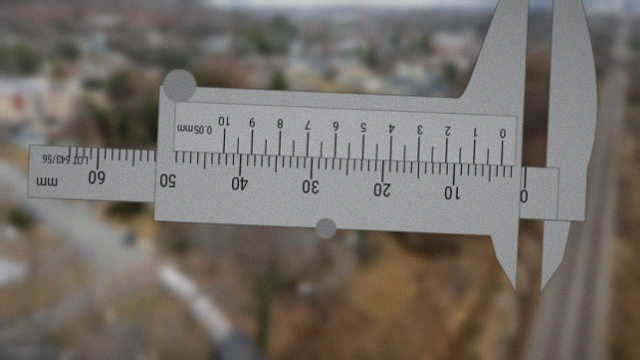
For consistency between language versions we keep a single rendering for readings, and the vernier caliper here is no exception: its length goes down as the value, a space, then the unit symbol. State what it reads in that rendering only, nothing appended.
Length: 3.4 mm
